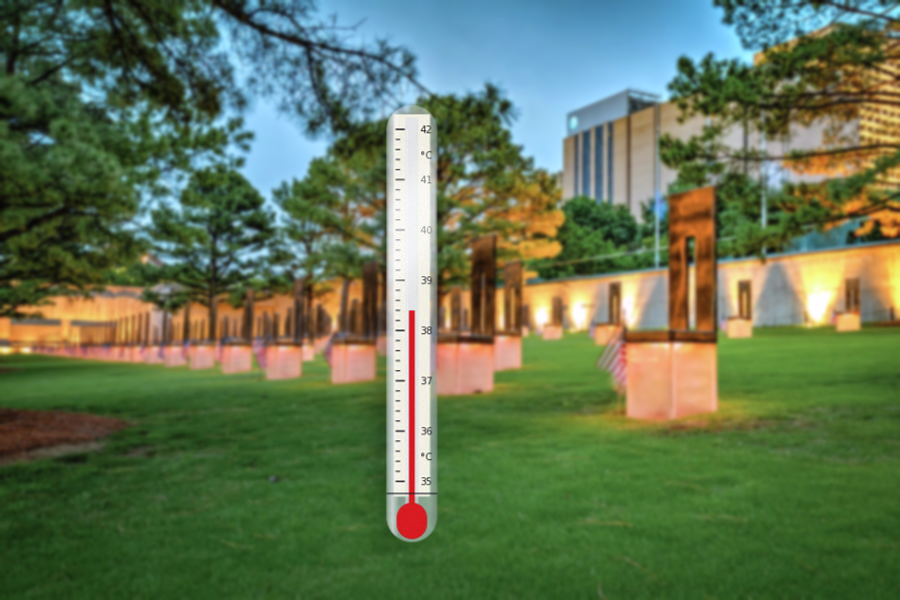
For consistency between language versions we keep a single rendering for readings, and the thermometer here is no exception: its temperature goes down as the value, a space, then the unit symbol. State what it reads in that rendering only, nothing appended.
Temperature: 38.4 °C
